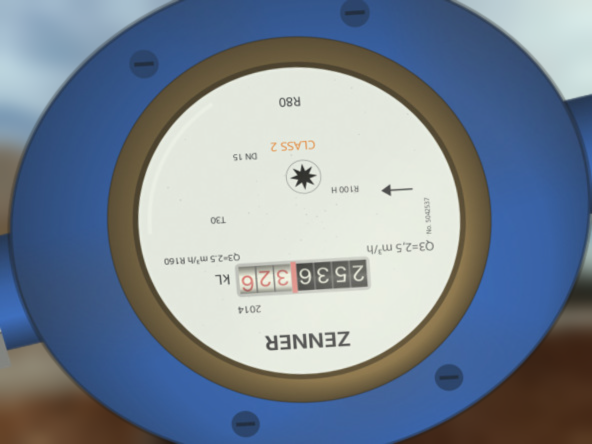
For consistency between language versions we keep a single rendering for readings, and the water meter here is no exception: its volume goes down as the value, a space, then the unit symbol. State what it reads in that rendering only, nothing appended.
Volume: 2536.326 kL
